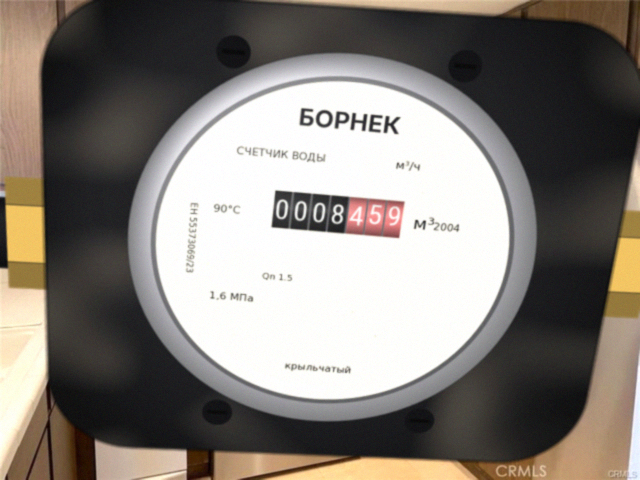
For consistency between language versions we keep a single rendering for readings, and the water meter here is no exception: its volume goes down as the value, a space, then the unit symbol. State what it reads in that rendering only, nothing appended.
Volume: 8.459 m³
